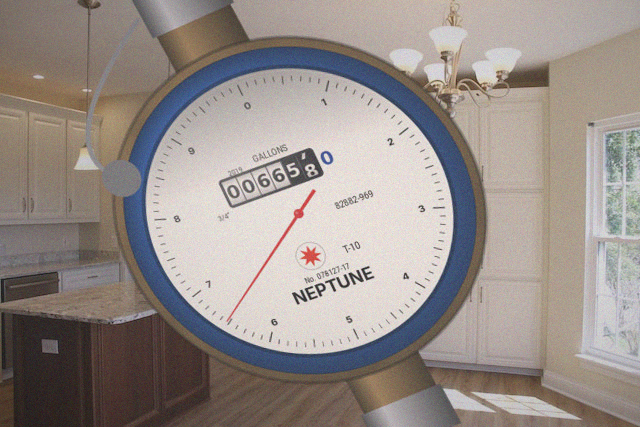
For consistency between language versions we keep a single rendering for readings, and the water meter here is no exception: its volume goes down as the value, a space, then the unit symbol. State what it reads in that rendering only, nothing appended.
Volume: 66576.5 gal
